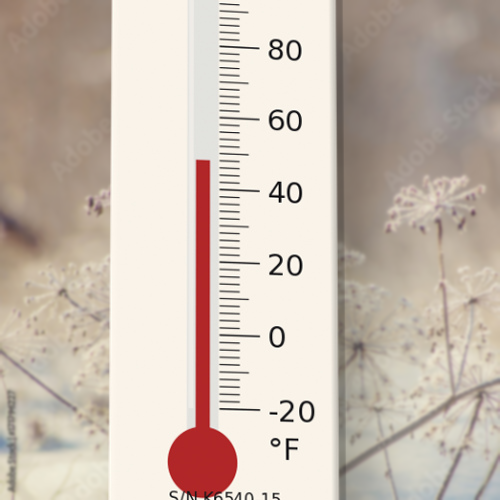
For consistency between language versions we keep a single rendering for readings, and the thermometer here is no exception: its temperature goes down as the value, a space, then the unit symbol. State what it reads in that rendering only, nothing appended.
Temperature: 48 °F
